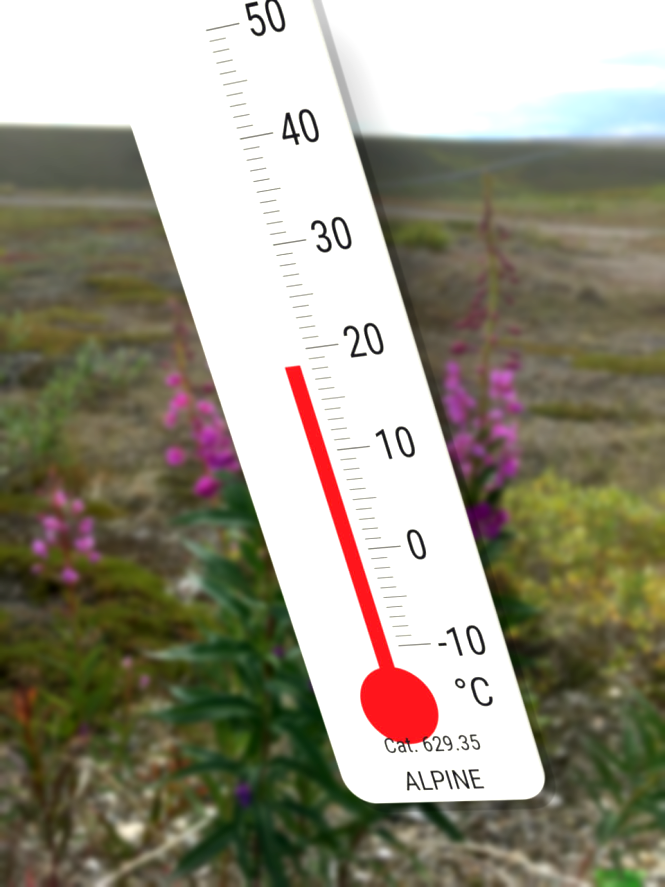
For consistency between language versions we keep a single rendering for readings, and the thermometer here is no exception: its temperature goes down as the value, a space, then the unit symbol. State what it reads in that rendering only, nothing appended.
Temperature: 18.5 °C
